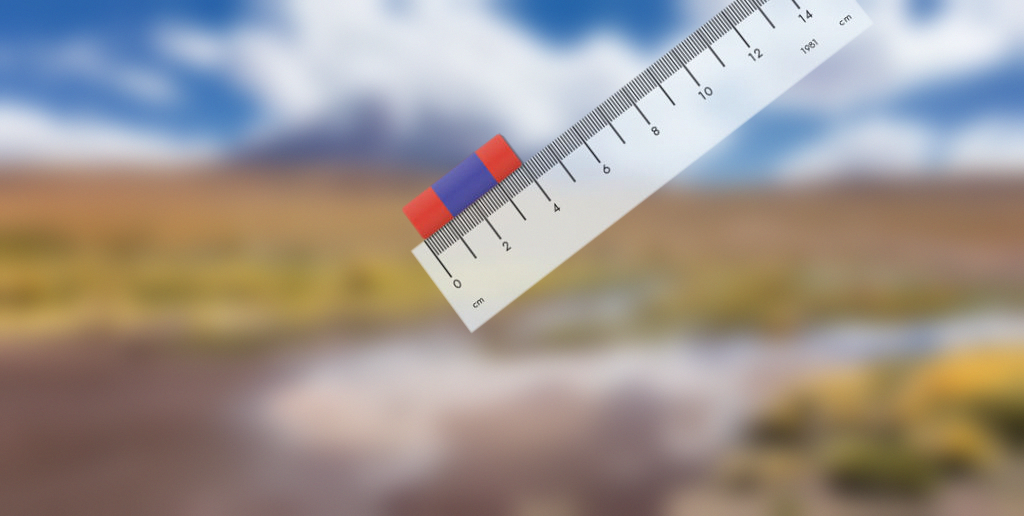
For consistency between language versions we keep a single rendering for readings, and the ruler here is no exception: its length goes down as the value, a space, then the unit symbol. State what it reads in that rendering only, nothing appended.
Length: 4 cm
